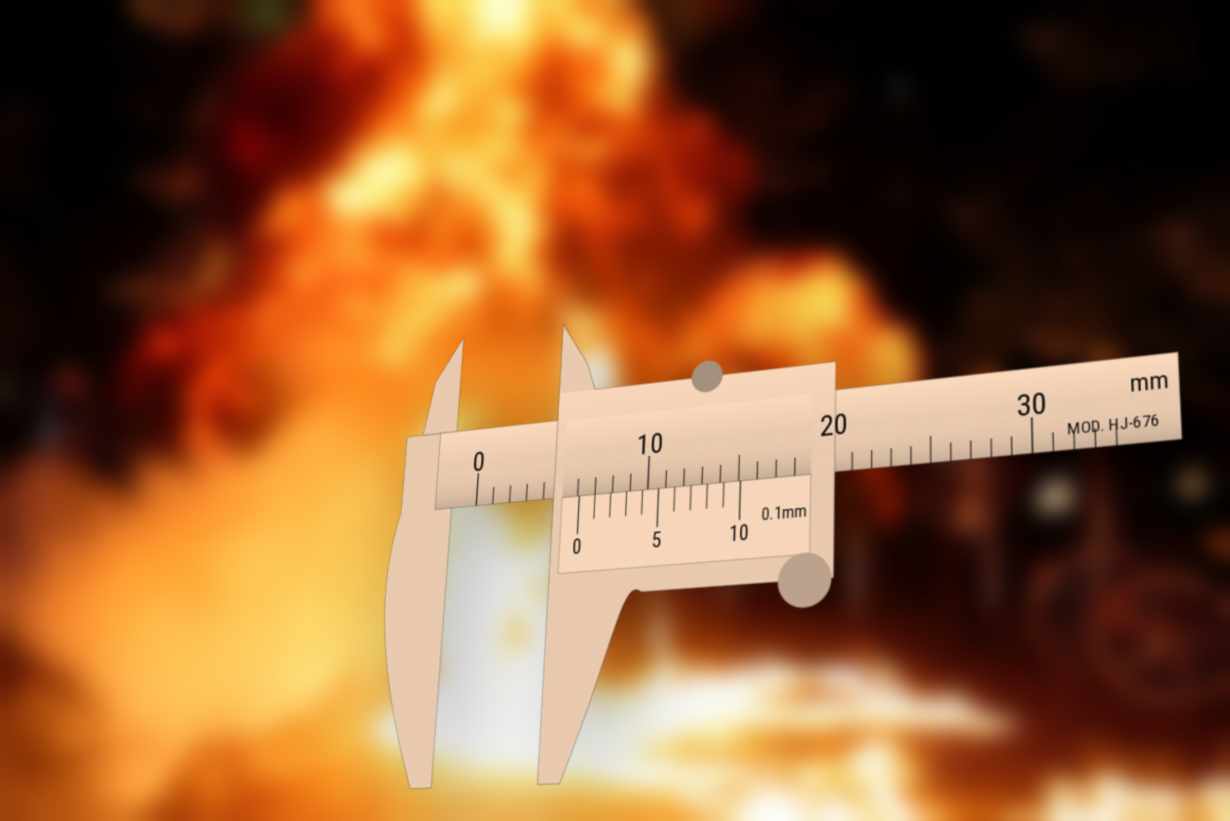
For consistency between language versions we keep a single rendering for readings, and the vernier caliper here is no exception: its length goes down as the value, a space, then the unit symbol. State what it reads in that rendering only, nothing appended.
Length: 6.1 mm
